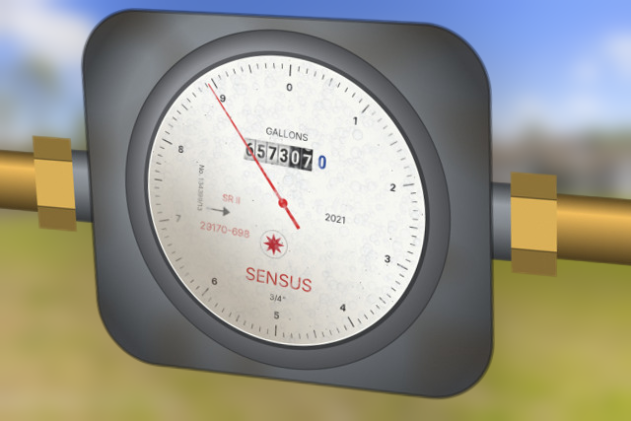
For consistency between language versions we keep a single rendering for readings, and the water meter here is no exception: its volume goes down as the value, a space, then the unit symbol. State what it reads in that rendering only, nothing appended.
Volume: 6573068.9 gal
